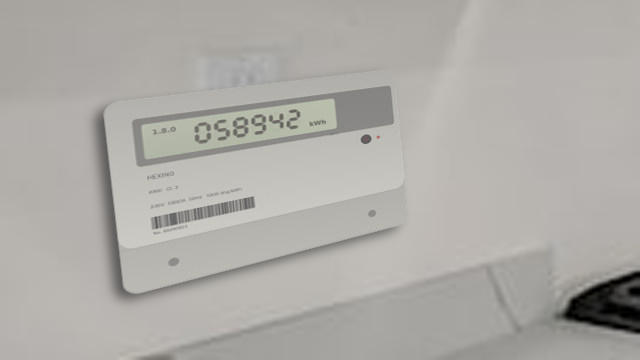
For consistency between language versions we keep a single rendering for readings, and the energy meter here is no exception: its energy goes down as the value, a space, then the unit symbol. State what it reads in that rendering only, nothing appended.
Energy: 58942 kWh
